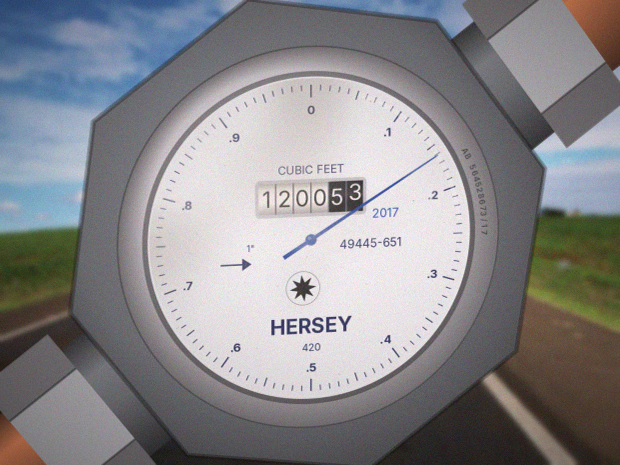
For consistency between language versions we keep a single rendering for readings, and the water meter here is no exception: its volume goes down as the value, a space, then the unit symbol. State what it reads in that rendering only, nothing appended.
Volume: 120053.16 ft³
